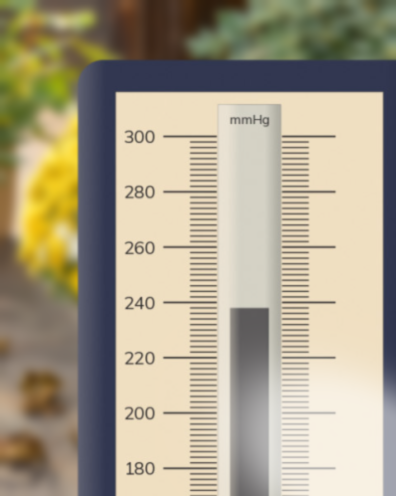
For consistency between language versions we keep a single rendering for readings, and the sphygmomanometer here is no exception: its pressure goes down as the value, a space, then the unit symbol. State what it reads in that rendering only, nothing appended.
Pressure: 238 mmHg
